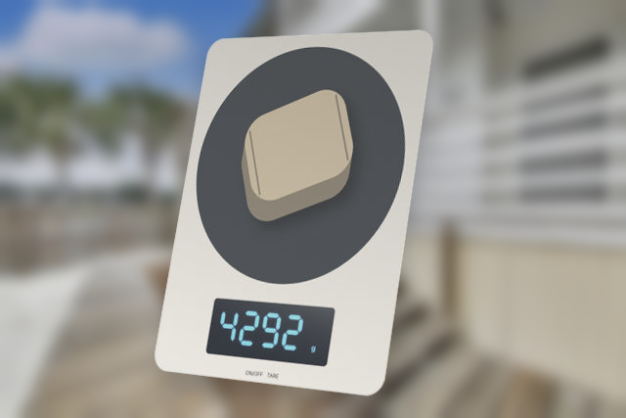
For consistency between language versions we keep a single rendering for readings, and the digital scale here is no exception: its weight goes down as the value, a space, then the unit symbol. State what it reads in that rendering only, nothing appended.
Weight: 4292 g
